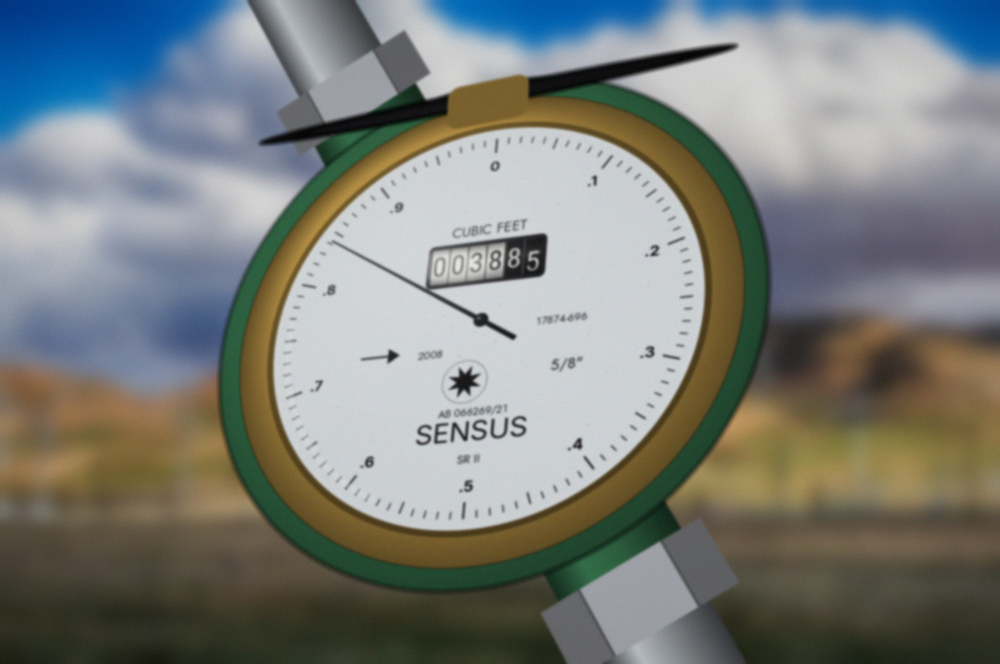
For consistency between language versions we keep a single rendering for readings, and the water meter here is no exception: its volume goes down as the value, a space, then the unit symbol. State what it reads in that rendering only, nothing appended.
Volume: 3884.84 ft³
